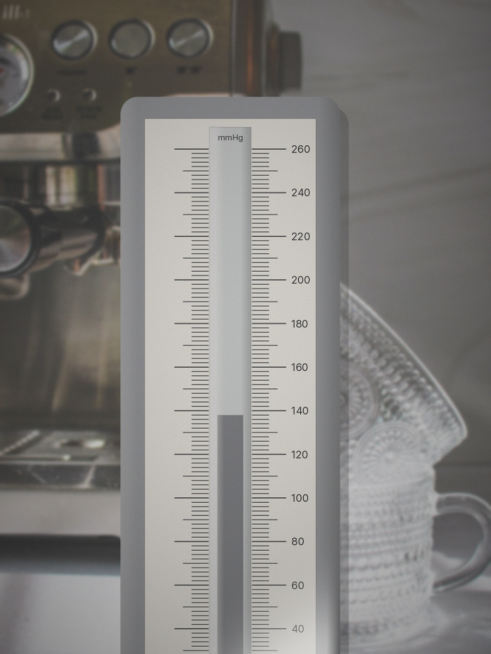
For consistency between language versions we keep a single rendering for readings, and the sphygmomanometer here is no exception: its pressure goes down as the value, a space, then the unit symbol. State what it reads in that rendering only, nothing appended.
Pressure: 138 mmHg
